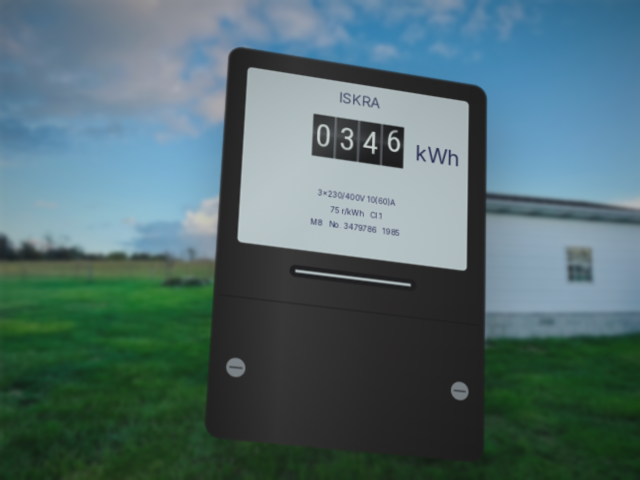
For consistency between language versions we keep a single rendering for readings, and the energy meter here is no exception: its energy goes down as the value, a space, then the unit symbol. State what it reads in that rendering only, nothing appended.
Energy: 346 kWh
